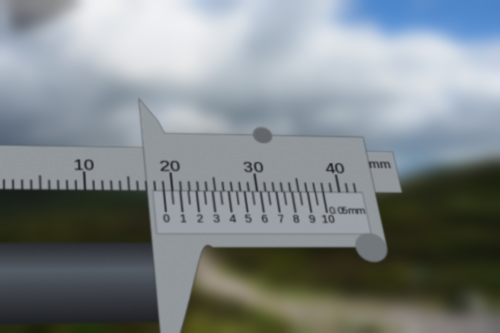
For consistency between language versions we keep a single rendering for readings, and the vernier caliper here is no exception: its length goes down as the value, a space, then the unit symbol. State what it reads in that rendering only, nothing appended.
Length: 19.0 mm
